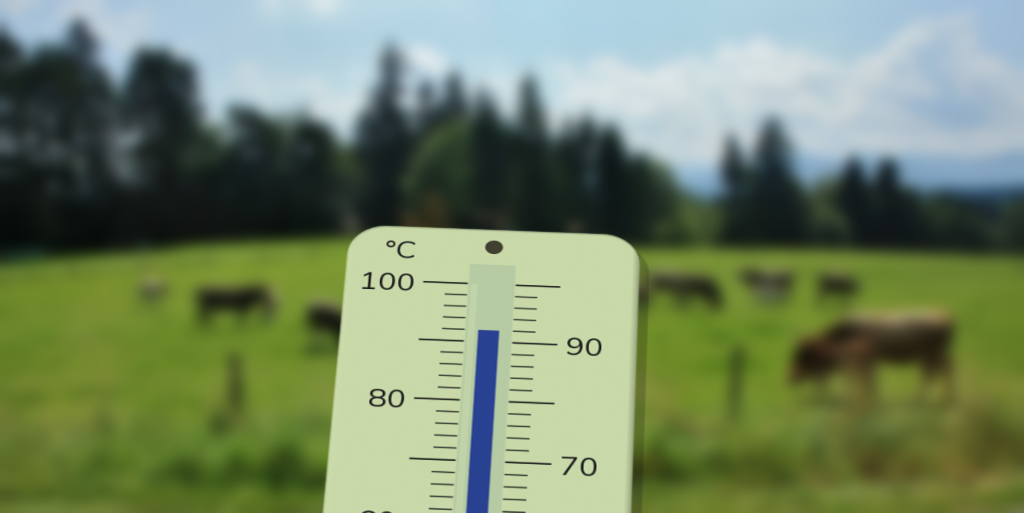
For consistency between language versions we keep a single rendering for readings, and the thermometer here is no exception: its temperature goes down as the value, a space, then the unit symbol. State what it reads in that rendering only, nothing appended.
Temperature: 92 °C
